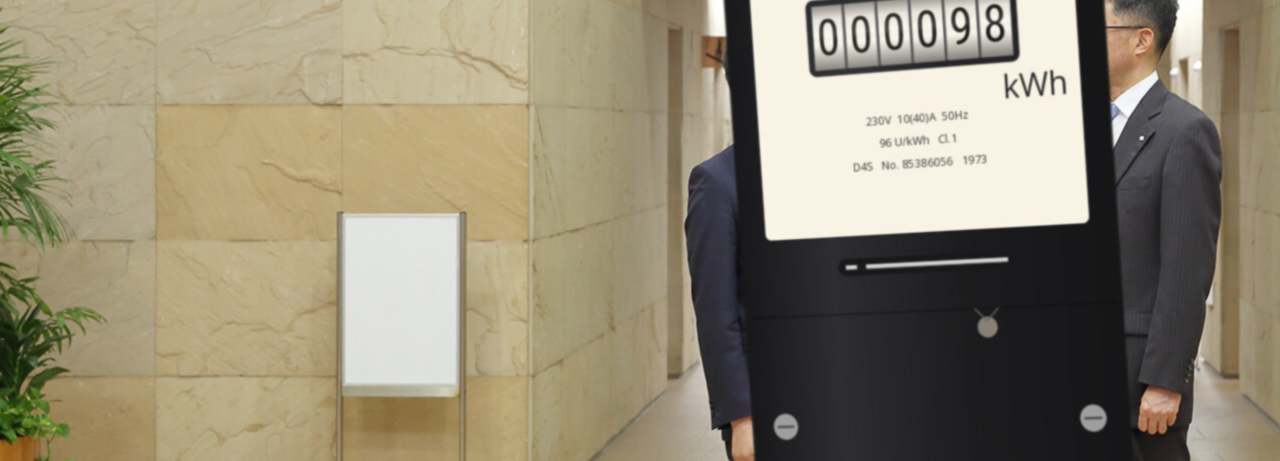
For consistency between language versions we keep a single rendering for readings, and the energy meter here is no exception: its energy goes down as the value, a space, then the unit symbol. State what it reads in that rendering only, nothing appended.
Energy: 98 kWh
